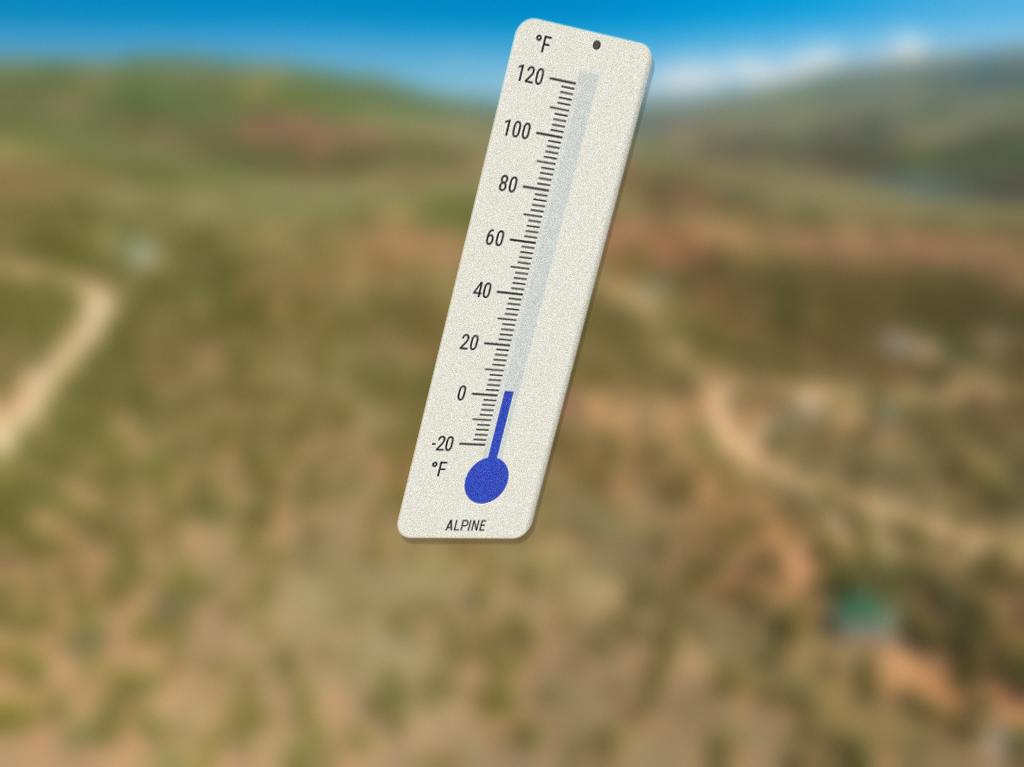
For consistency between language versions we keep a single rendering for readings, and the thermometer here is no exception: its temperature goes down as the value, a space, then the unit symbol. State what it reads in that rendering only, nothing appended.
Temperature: 2 °F
